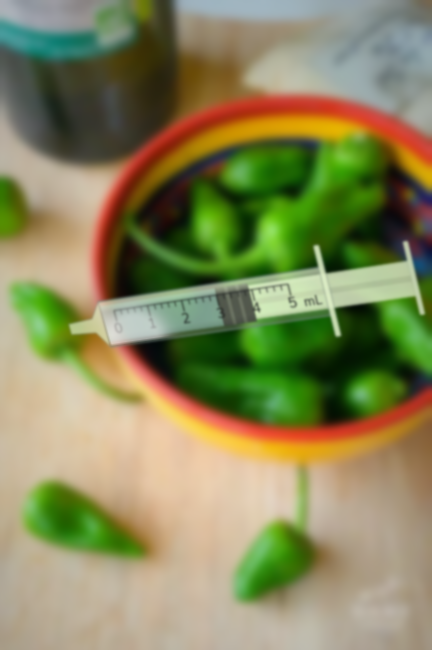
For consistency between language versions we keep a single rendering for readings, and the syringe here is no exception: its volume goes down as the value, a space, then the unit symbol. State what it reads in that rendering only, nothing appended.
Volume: 3 mL
